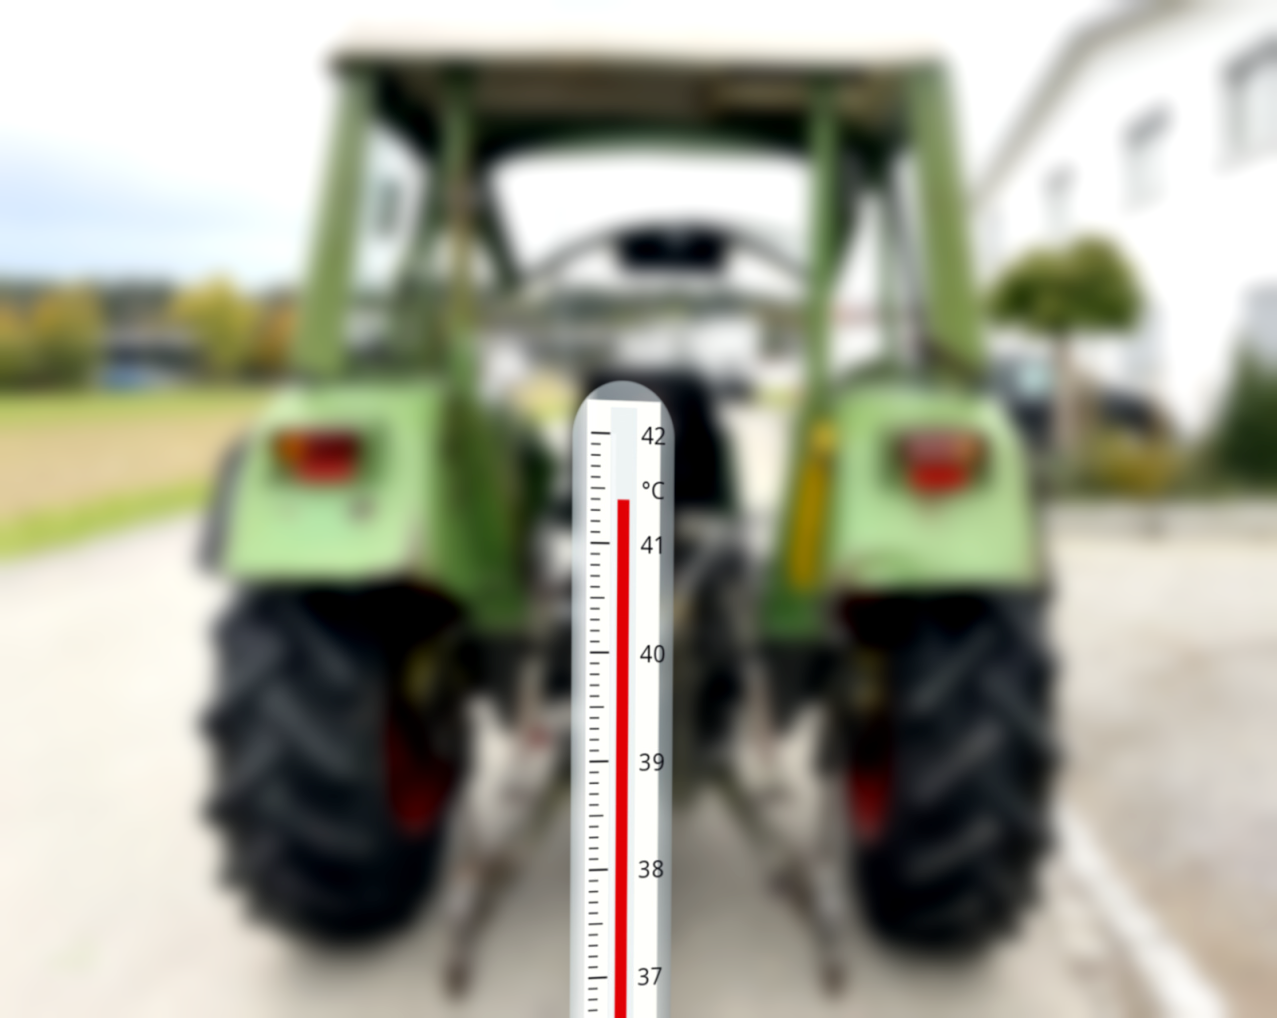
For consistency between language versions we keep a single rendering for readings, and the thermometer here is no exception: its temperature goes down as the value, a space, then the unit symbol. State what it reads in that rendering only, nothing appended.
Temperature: 41.4 °C
